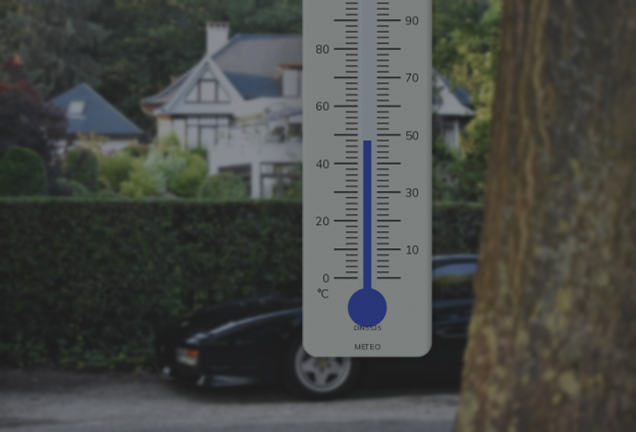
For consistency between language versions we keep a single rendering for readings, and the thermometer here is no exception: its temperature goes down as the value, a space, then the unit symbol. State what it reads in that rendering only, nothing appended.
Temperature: 48 °C
